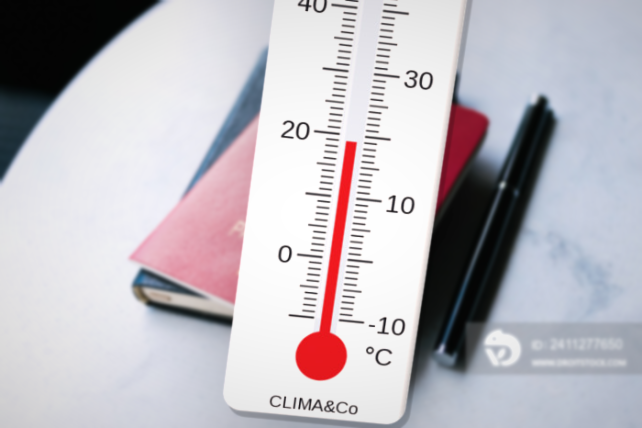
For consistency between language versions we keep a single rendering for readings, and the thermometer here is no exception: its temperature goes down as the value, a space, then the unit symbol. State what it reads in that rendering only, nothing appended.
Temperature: 19 °C
